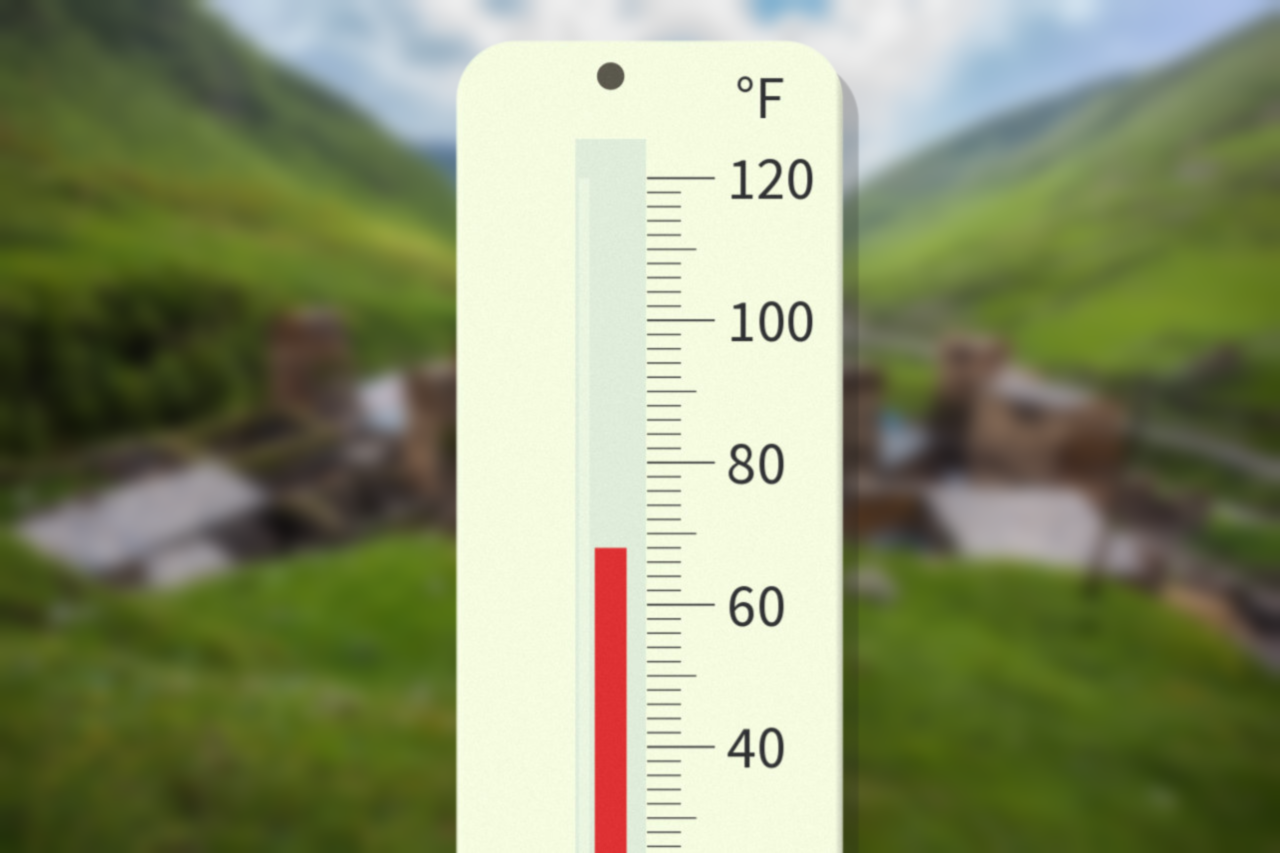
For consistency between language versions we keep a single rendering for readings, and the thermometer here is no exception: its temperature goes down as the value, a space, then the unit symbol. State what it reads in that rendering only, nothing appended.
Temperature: 68 °F
